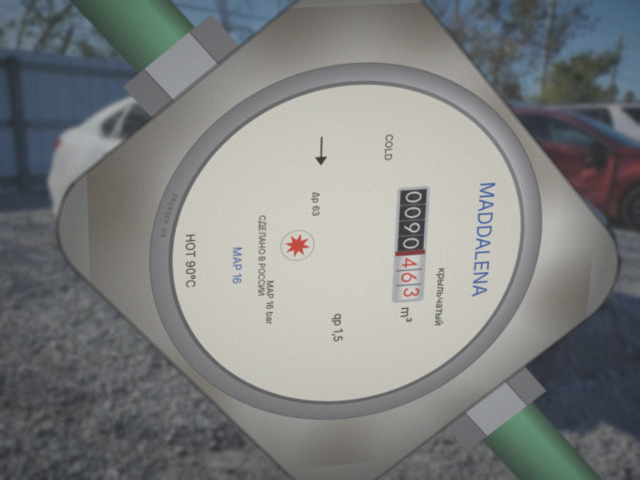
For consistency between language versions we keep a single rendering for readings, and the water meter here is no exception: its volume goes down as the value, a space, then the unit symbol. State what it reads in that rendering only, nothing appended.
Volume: 90.463 m³
